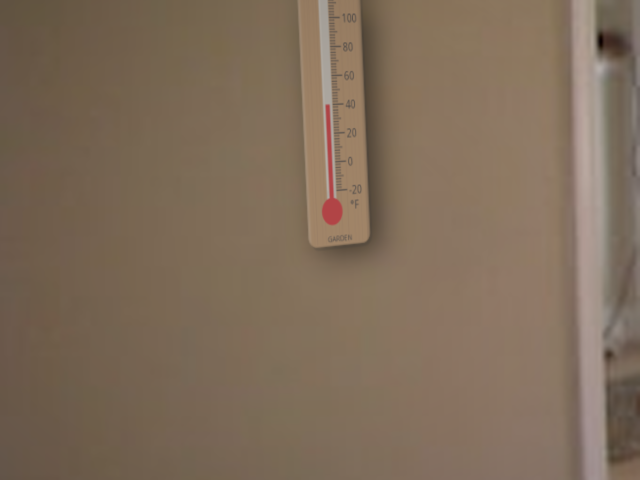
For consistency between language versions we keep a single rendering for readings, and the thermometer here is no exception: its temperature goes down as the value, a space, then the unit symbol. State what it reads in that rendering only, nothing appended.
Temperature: 40 °F
